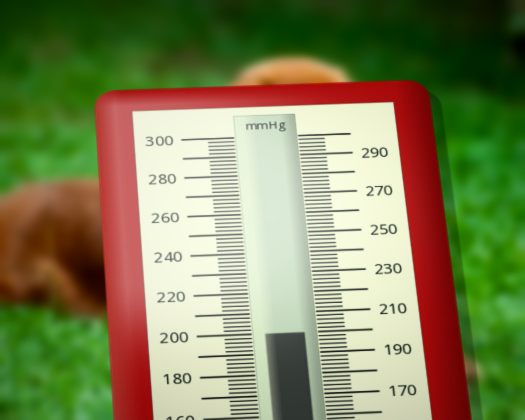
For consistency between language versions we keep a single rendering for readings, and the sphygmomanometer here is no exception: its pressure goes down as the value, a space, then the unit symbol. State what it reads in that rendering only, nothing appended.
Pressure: 200 mmHg
